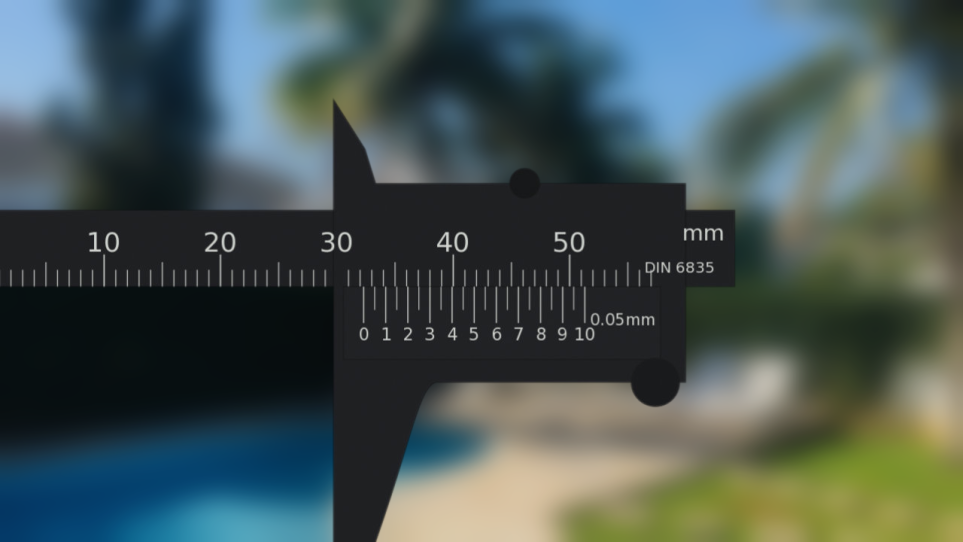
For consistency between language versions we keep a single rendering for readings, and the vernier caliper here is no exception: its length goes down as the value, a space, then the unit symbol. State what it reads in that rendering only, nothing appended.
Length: 32.3 mm
